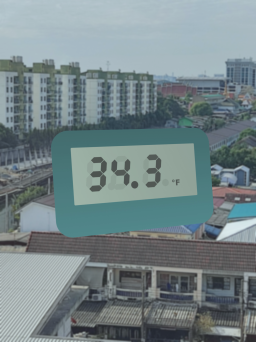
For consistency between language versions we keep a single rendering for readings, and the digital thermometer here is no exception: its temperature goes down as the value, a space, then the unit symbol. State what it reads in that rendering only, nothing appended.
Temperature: 34.3 °F
